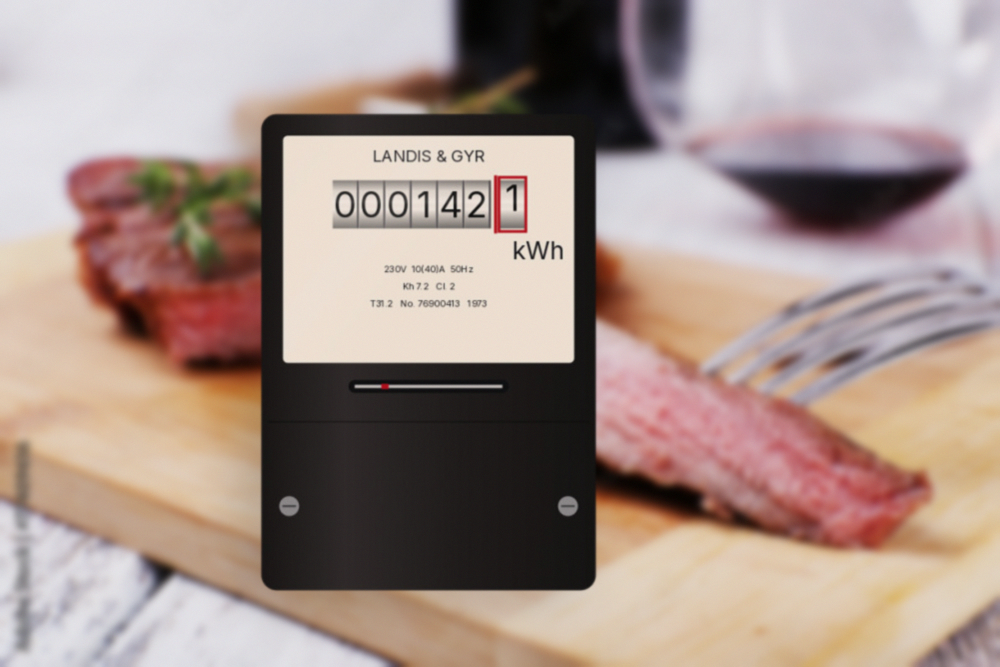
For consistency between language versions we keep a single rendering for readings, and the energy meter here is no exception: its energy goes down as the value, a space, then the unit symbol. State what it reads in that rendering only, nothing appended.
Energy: 142.1 kWh
